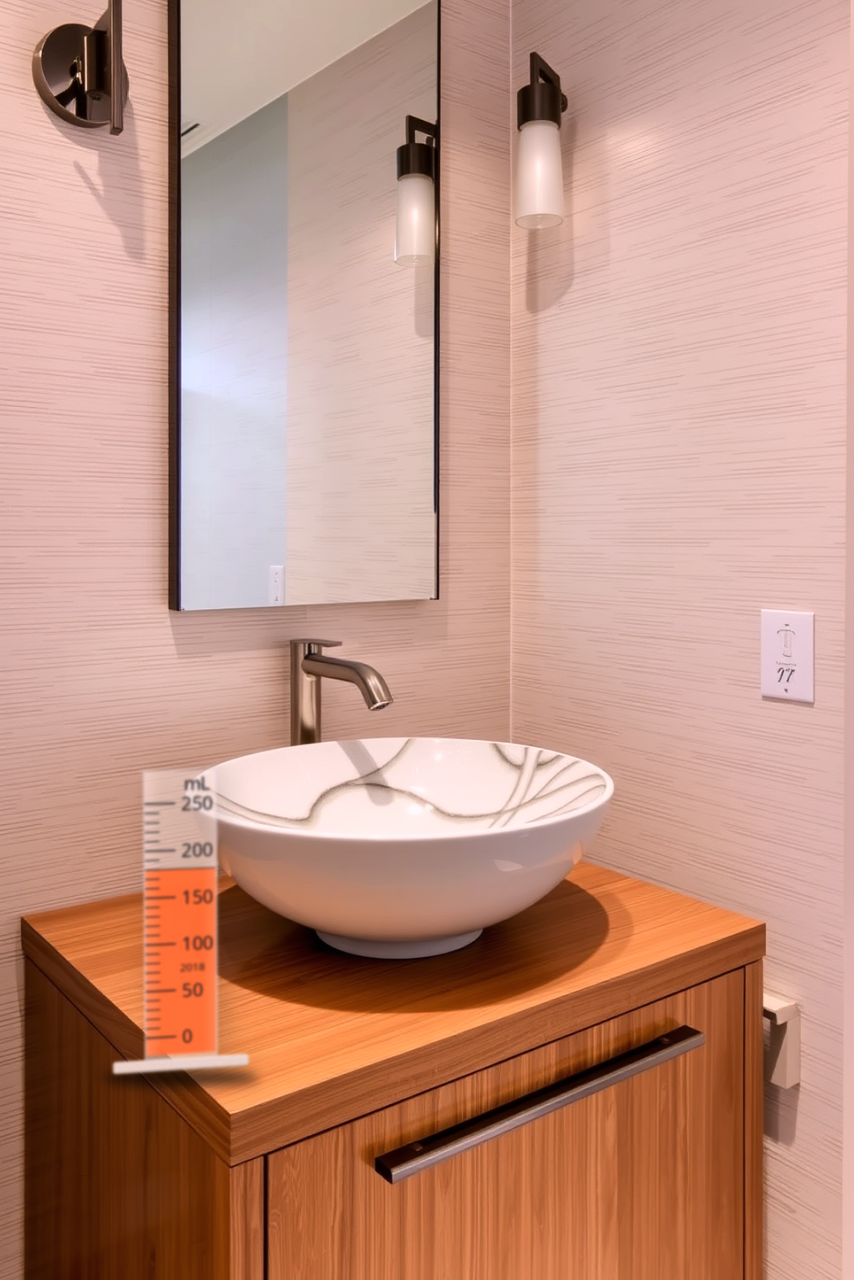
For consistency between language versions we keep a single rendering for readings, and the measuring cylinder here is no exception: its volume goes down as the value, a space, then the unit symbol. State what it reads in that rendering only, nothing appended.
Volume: 180 mL
